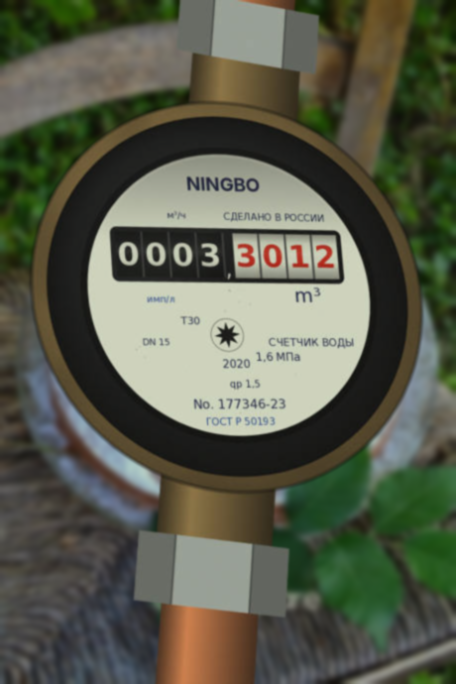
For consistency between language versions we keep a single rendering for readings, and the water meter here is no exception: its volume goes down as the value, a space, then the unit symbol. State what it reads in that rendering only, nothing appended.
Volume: 3.3012 m³
